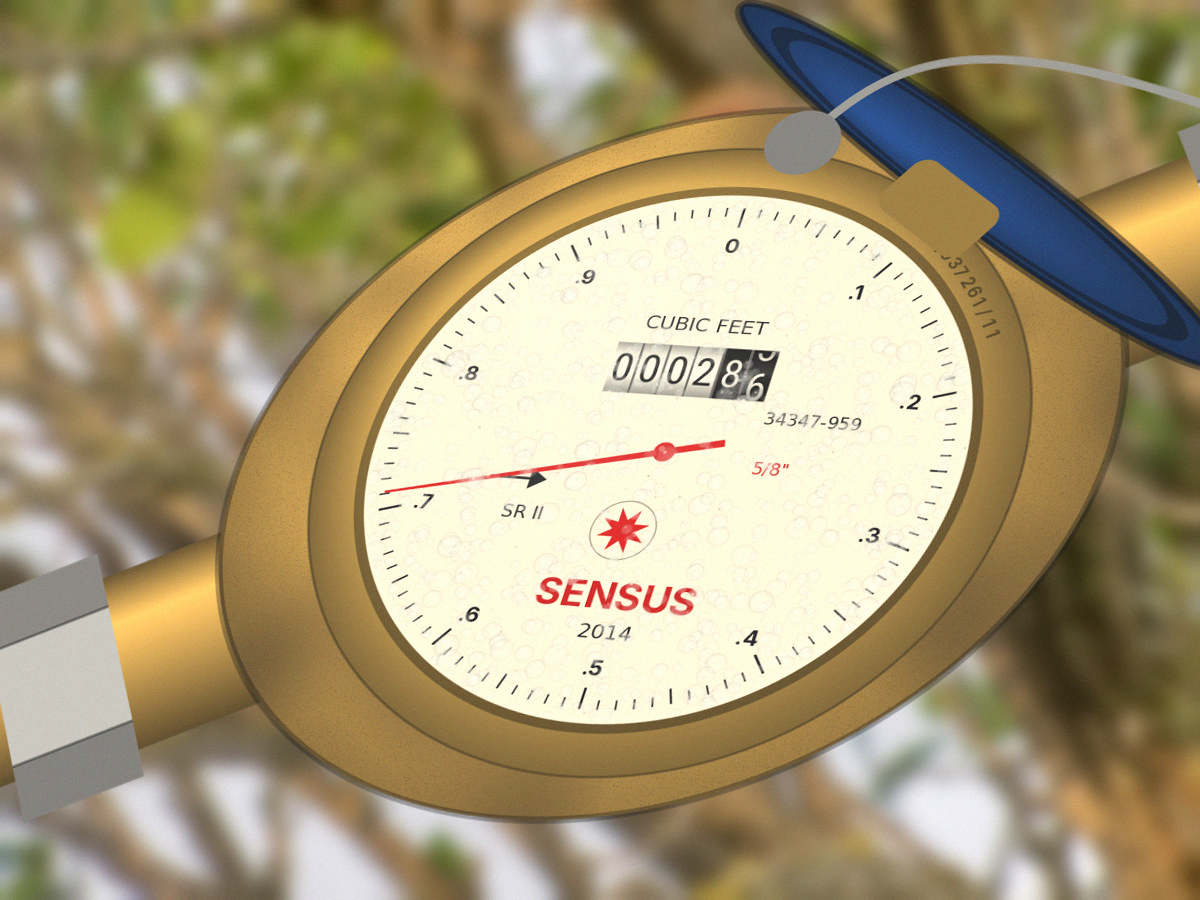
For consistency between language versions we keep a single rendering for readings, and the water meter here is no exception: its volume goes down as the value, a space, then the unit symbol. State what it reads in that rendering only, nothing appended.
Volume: 285.71 ft³
